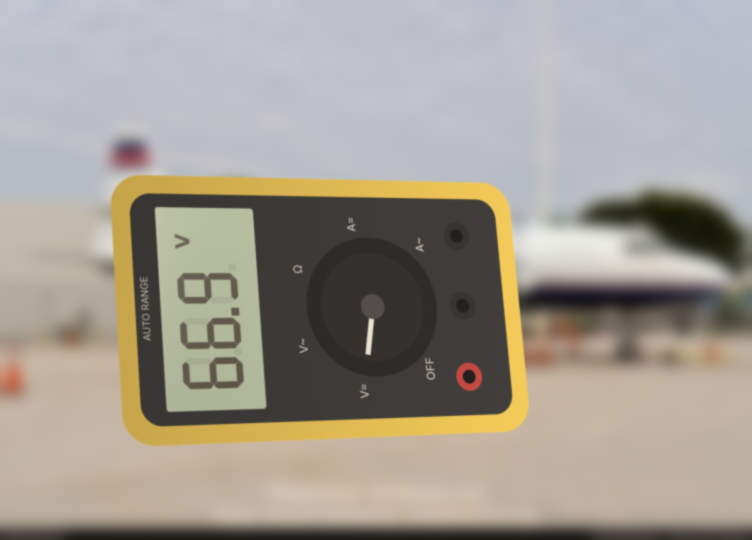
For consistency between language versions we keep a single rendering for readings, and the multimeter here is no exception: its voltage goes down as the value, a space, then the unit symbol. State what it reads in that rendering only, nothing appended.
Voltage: 66.9 V
